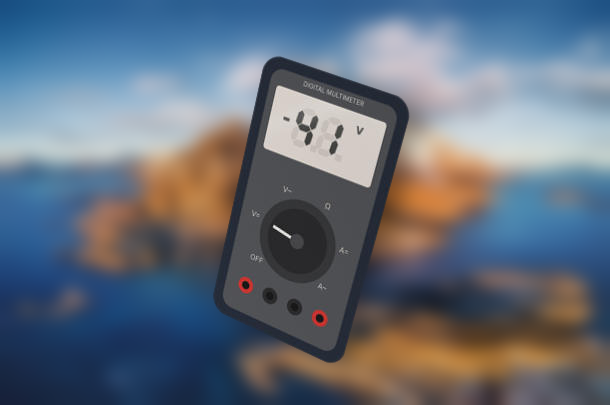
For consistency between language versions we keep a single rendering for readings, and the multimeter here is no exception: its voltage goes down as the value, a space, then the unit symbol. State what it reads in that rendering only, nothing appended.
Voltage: -41 V
